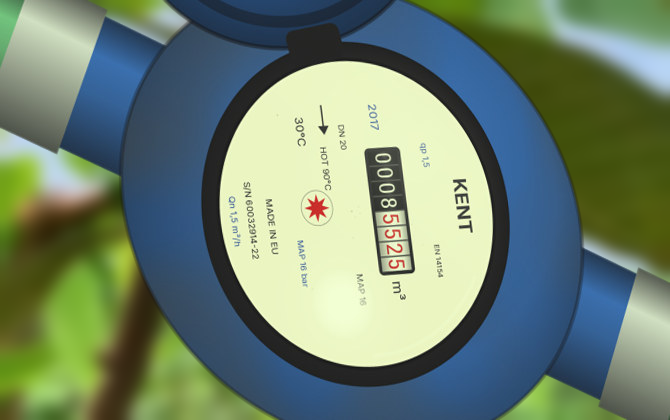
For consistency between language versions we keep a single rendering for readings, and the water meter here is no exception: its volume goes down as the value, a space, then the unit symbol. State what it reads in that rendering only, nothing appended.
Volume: 8.5525 m³
